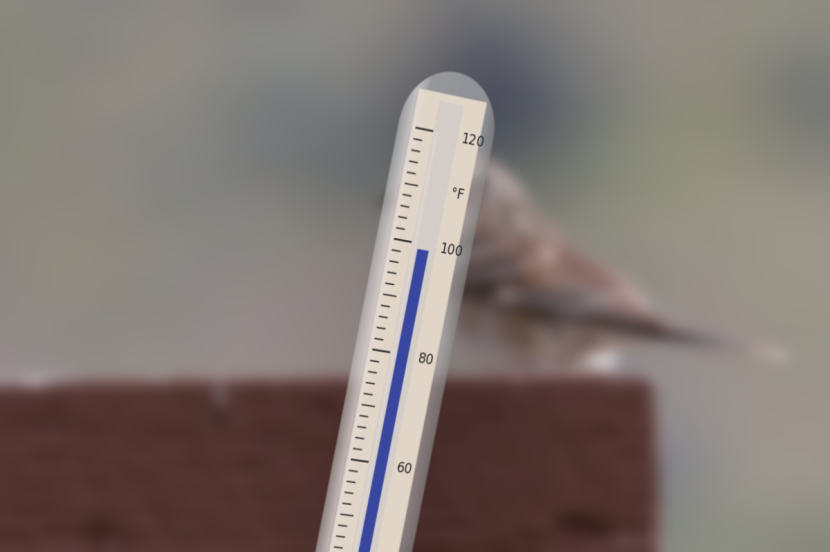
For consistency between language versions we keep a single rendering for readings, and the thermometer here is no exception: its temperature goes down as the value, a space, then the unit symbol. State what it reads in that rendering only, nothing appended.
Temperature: 99 °F
